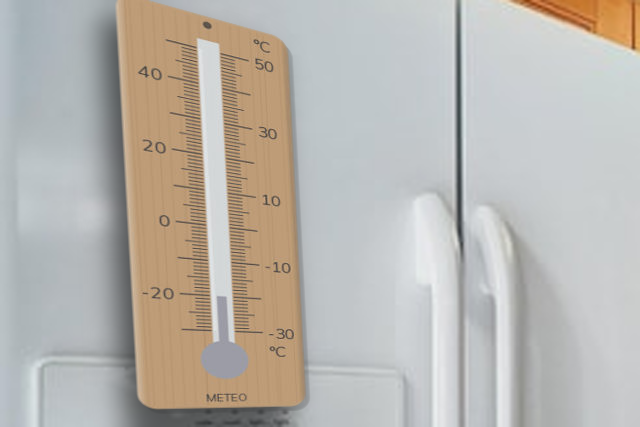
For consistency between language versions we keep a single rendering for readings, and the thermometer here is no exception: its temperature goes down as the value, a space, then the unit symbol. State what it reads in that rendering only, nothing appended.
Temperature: -20 °C
